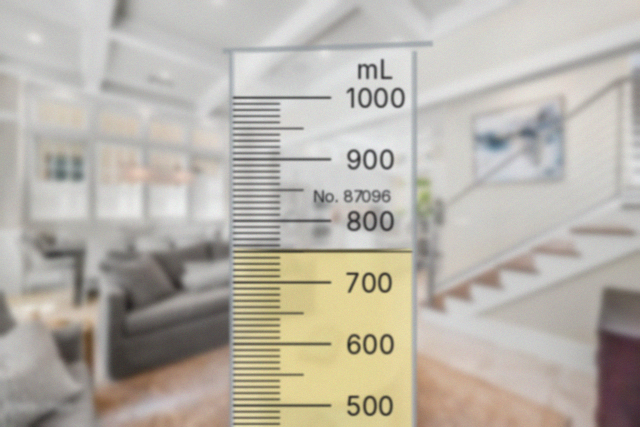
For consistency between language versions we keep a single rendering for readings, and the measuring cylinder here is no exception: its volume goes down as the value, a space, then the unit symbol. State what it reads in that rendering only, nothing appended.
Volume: 750 mL
